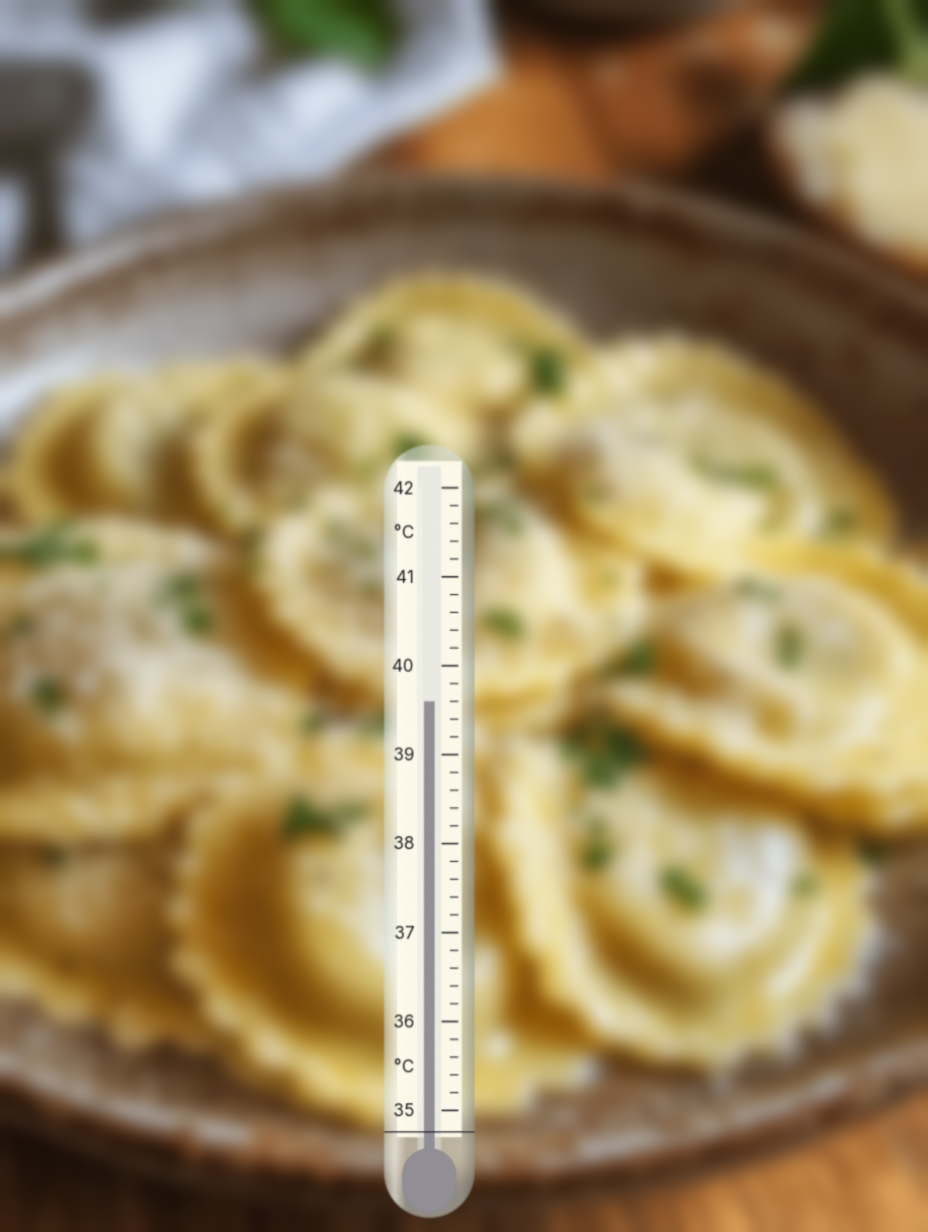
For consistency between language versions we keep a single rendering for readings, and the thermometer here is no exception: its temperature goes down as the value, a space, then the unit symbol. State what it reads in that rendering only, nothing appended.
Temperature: 39.6 °C
